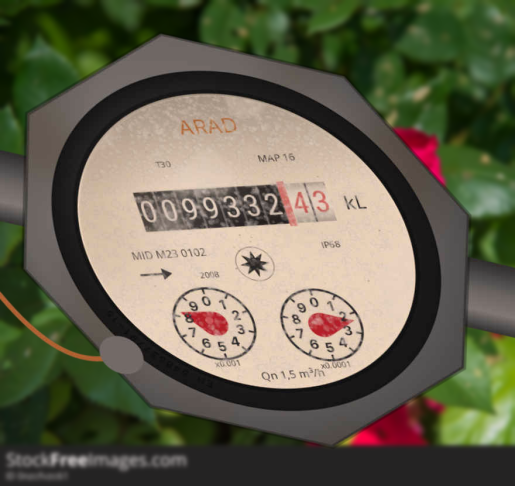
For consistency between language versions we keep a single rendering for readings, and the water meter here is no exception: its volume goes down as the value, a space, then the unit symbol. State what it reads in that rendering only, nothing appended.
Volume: 99332.4382 kL
